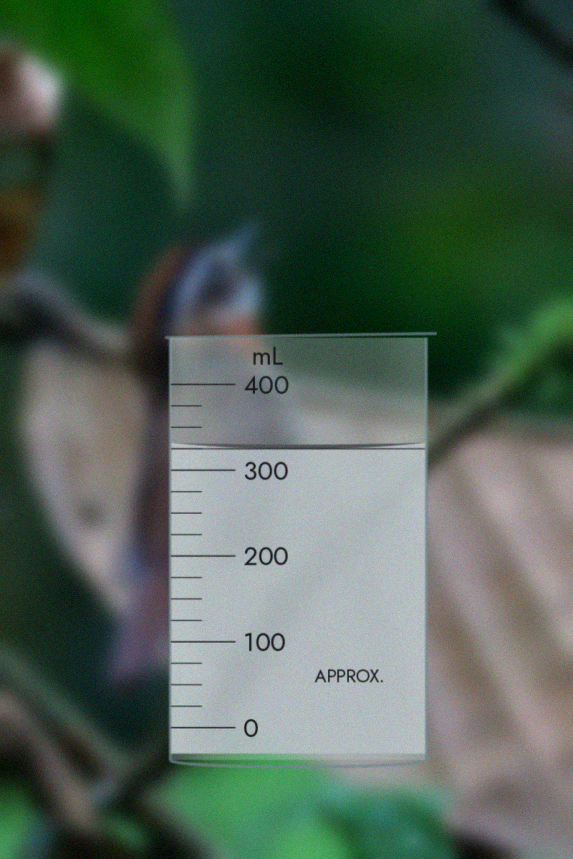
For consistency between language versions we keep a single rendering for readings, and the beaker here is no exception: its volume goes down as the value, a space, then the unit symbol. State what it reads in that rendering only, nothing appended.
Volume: 325 mL
